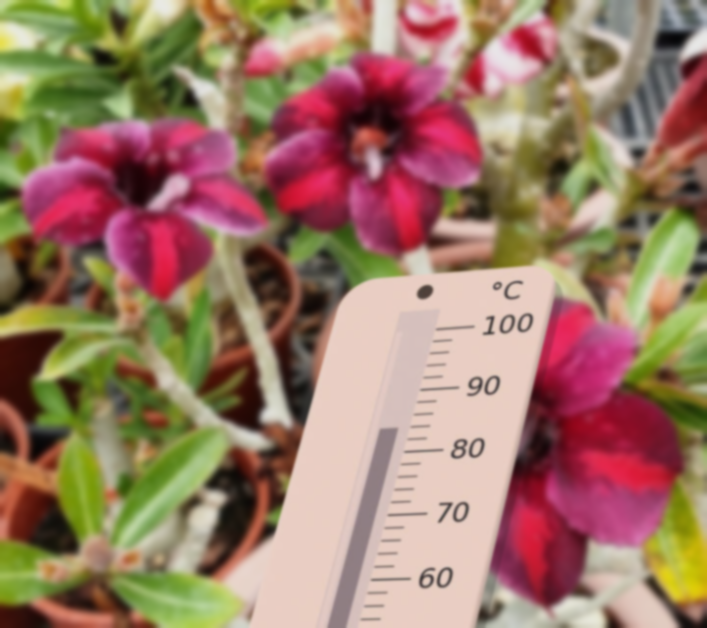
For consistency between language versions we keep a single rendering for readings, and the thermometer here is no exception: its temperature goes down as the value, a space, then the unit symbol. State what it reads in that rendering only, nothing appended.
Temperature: 84 °C
